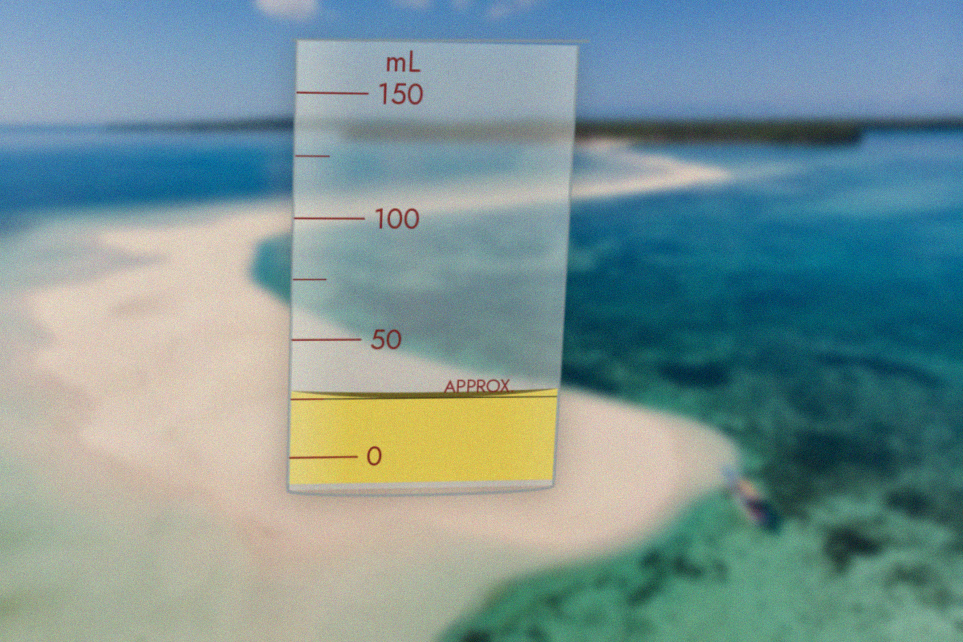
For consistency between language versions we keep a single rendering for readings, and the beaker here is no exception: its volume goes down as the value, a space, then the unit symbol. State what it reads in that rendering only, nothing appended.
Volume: 25 mL
